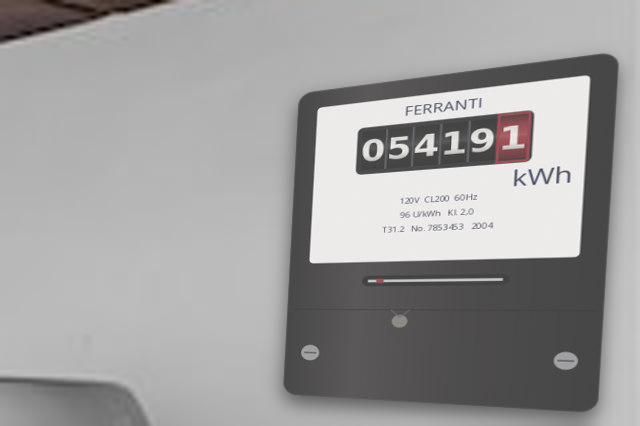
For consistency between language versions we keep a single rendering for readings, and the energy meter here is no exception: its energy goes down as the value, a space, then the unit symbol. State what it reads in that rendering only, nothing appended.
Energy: 5419.1 kWh
